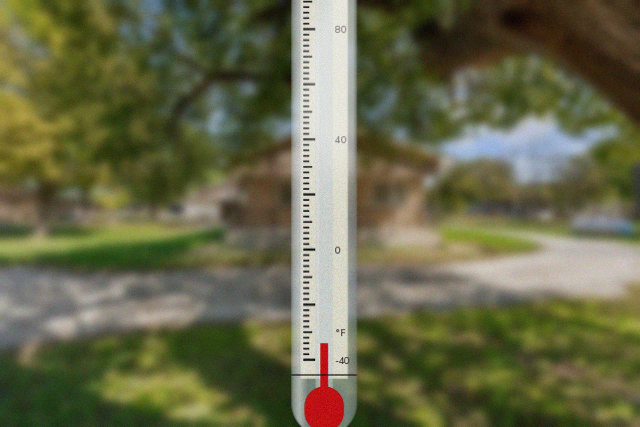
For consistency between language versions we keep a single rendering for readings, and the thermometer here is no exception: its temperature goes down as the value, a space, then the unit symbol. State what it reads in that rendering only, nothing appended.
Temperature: -34 °F
